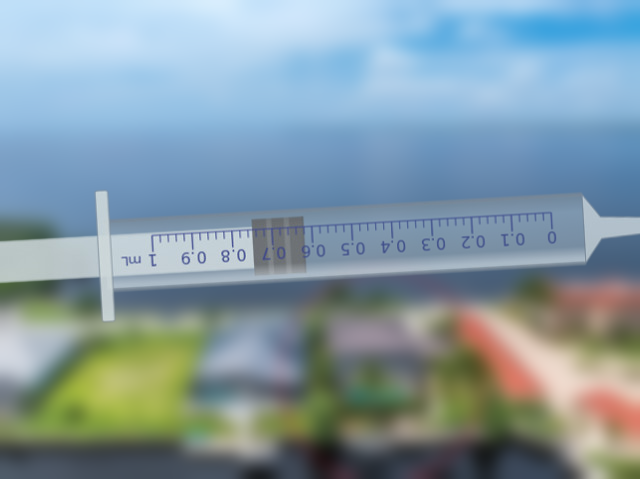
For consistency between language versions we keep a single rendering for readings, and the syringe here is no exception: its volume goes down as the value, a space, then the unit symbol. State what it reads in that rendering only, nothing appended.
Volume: 0.62 mL
